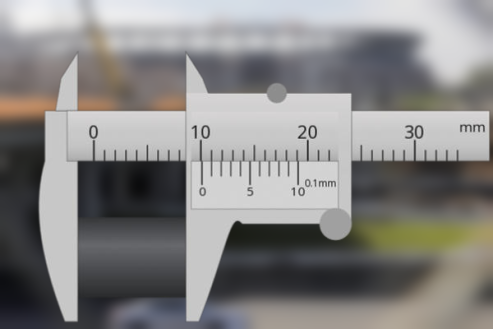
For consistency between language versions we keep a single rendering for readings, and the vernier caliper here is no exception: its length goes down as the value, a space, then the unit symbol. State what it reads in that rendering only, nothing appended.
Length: 10.1 mm
